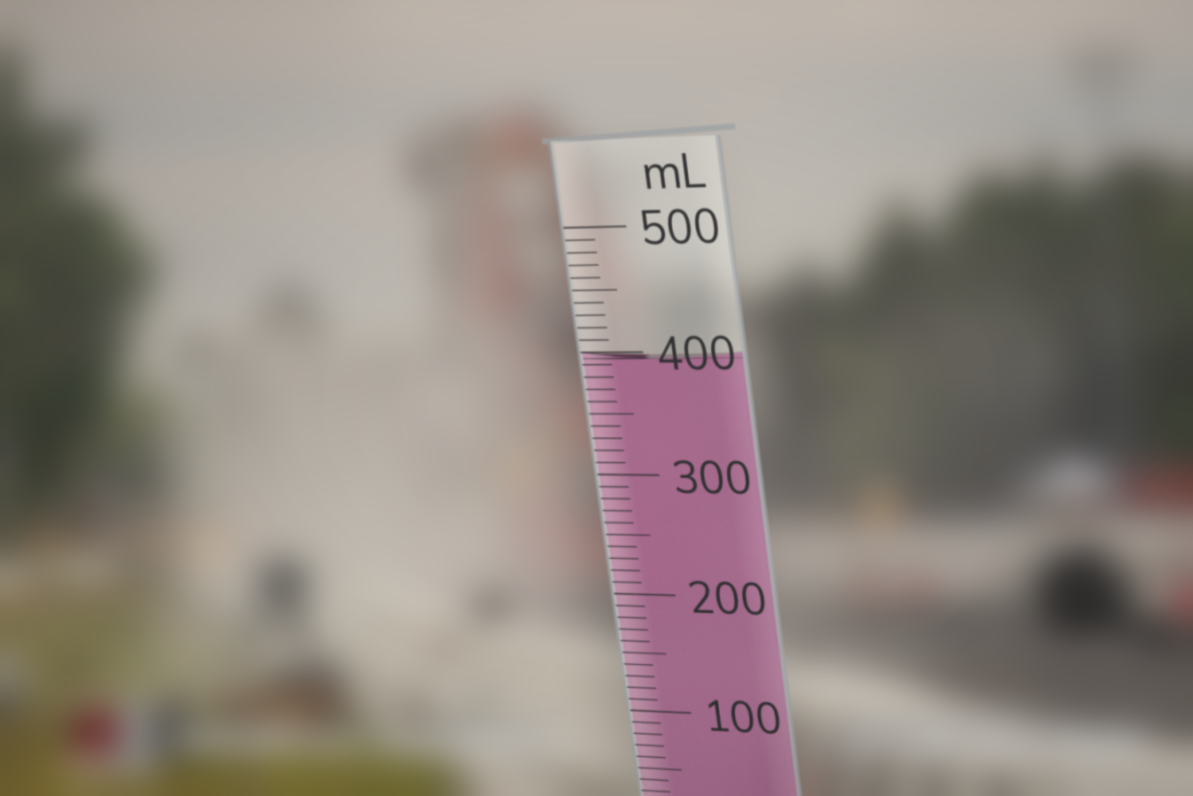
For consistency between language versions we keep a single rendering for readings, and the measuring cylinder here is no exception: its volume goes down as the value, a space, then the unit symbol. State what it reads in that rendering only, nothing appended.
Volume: 395 mL
